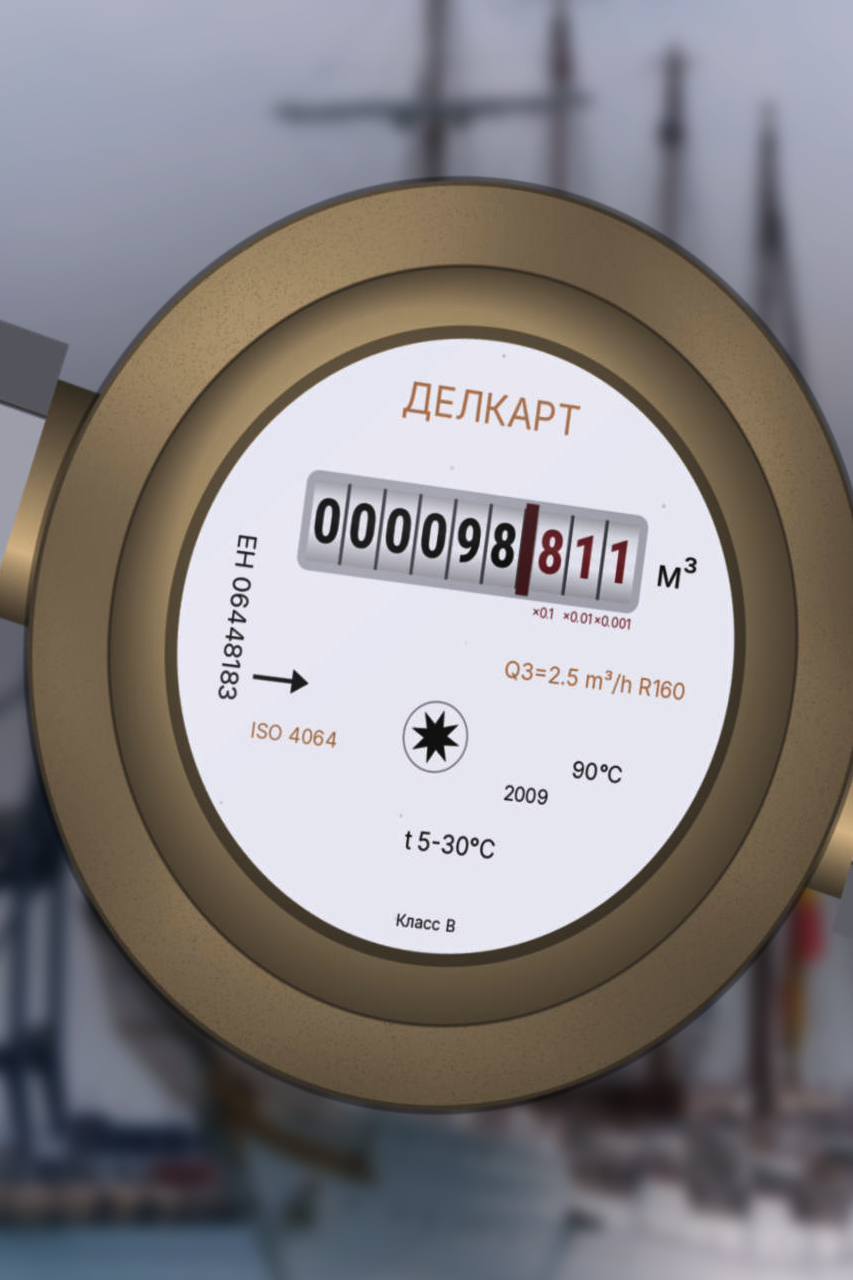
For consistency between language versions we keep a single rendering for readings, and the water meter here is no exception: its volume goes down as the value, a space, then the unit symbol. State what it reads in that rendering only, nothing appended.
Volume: 98.811 m³
